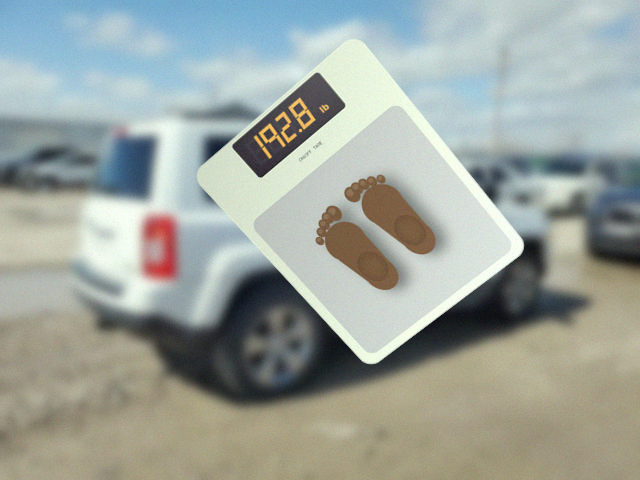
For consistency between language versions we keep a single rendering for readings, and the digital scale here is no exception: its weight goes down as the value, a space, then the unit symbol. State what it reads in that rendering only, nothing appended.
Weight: 192.8 lb
